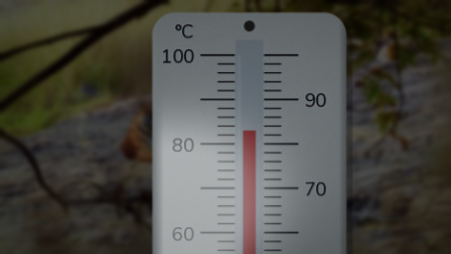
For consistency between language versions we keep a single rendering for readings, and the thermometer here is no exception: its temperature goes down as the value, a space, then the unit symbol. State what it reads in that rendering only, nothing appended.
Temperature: 83 °C
